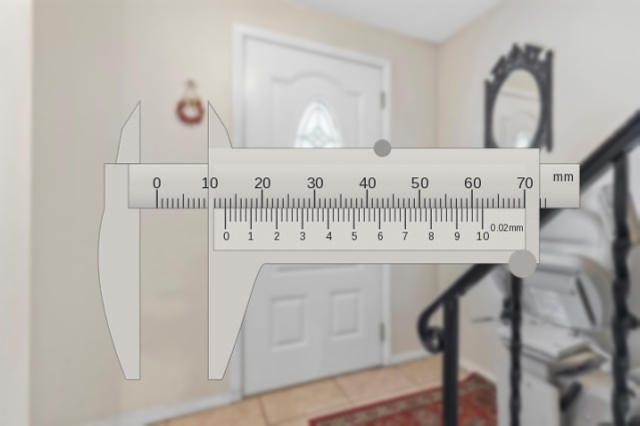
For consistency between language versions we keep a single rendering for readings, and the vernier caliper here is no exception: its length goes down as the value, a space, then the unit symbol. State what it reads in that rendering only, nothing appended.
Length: 13.0 mm
